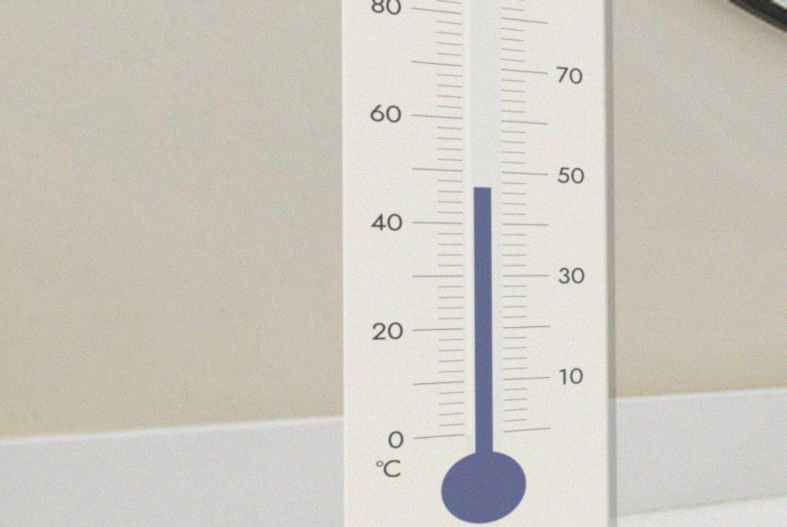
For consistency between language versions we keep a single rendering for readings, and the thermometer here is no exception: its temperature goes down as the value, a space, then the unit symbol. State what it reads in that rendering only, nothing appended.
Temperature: 47 °C
